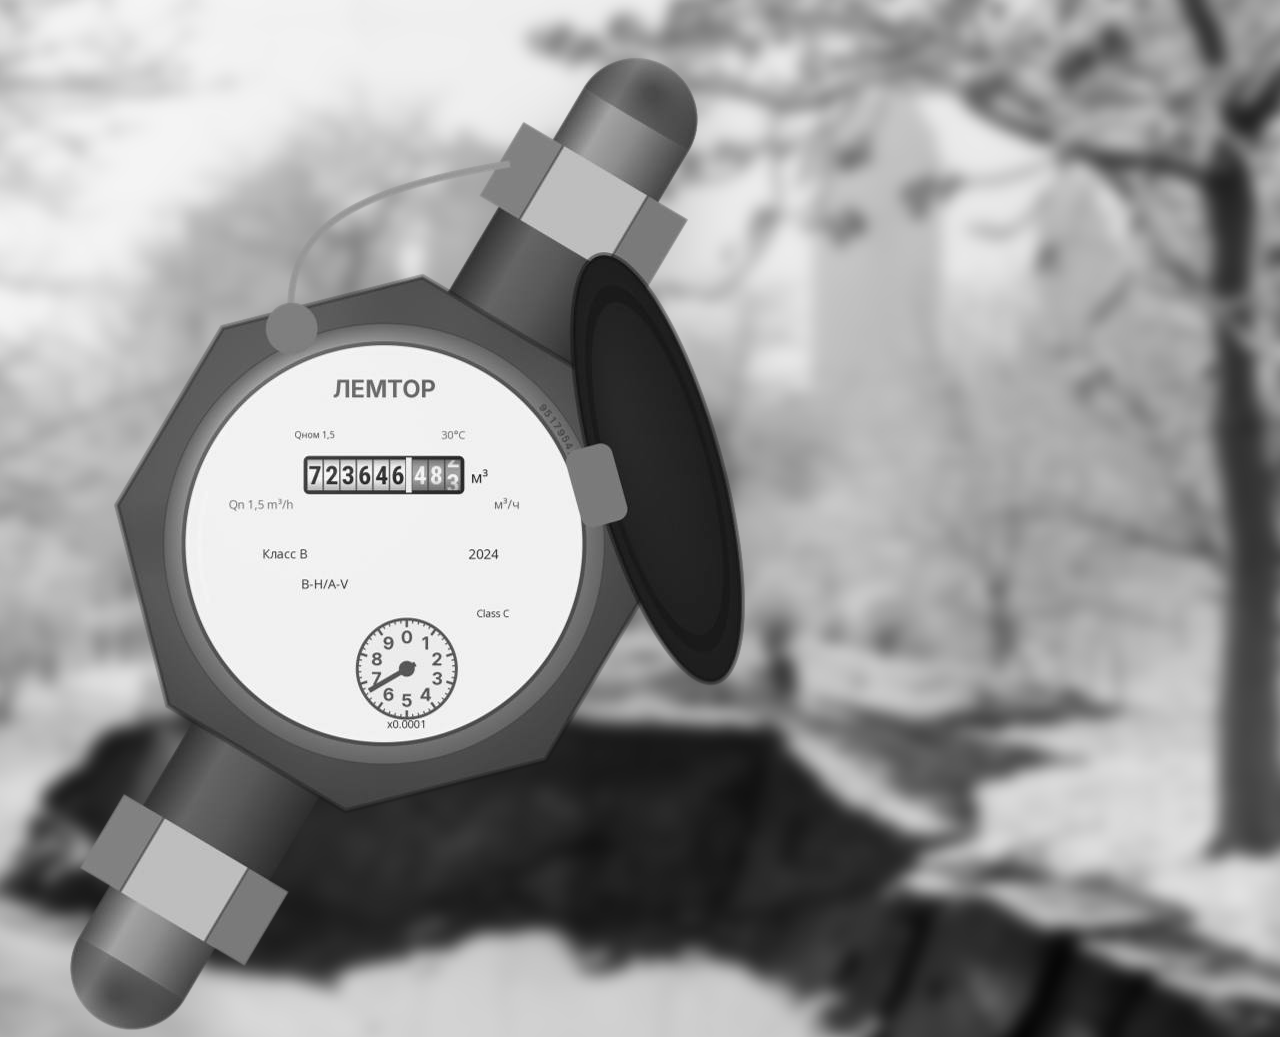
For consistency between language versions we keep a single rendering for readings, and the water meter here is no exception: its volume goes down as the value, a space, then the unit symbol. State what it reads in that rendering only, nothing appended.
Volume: 723646.4826 m³
